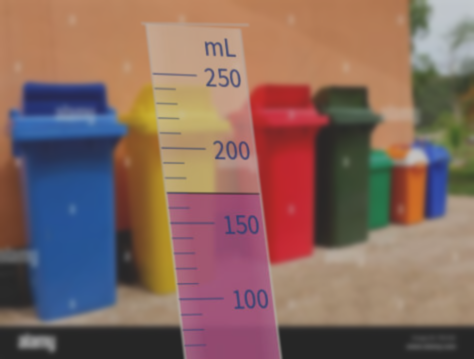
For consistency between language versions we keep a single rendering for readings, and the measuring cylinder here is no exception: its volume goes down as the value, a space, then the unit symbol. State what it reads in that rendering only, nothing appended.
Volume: 170 mL
